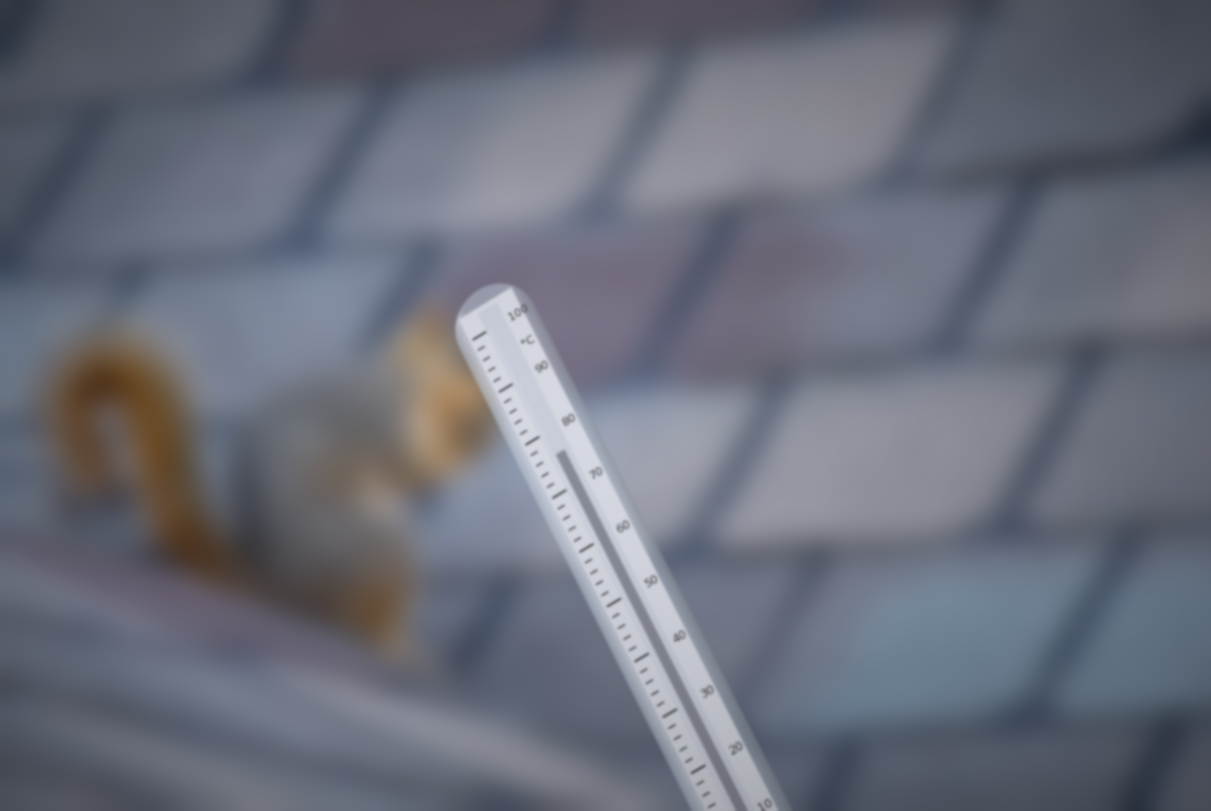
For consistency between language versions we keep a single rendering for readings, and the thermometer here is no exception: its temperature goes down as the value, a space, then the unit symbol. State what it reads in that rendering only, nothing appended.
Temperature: 76 °C
